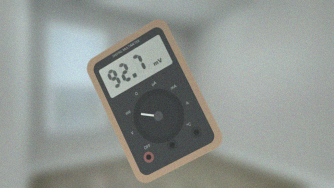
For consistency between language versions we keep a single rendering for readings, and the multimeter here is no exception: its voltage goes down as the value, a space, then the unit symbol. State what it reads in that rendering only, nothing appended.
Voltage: 92.7 mV
